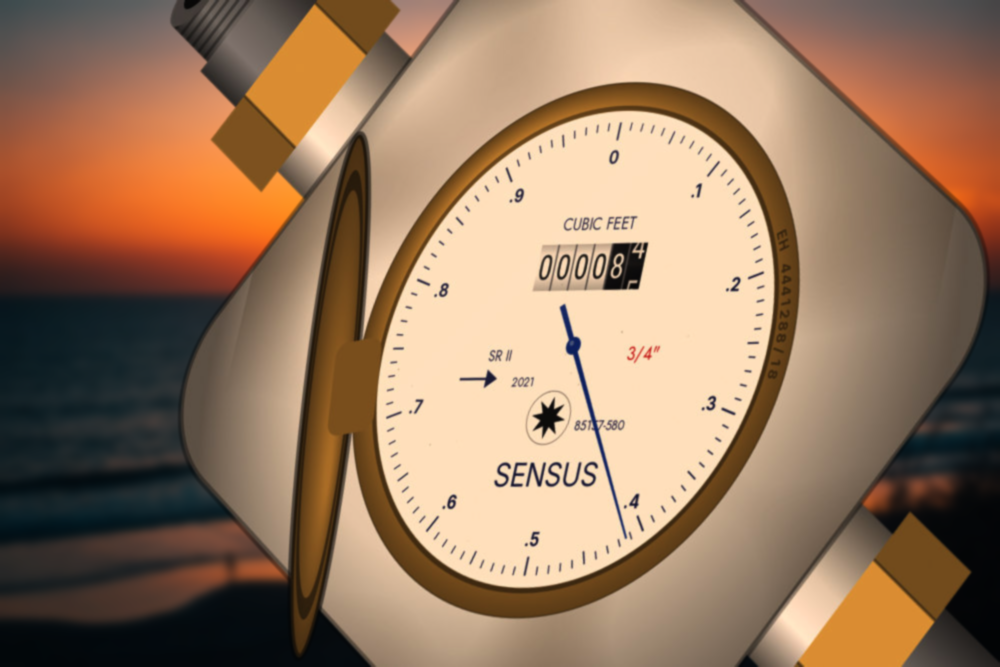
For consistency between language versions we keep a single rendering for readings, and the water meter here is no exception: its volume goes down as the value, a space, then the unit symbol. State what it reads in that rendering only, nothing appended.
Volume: 84.41 ft³
